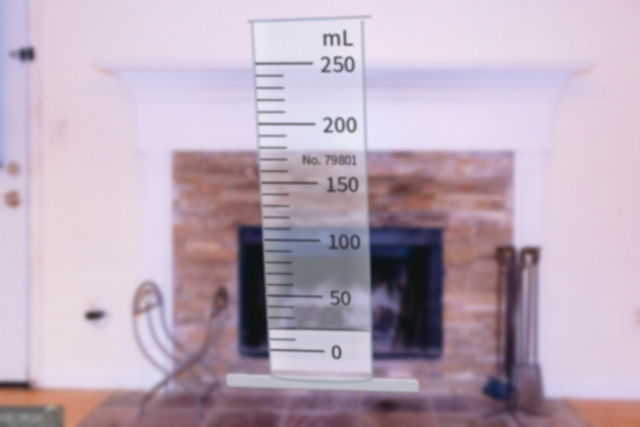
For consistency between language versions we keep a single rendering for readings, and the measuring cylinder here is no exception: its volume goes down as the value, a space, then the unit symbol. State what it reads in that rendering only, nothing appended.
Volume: 20 mL
